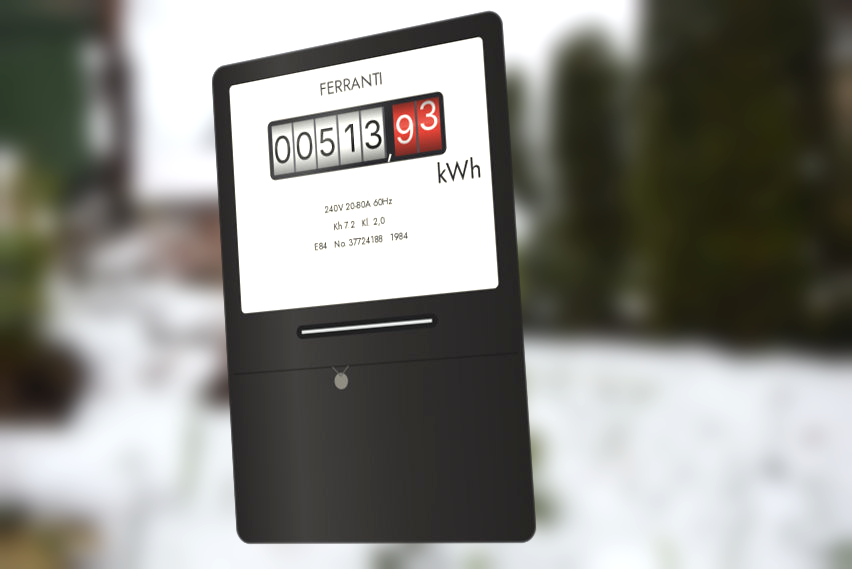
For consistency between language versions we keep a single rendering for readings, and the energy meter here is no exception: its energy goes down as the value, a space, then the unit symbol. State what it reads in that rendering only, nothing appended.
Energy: 513.93 kWh
